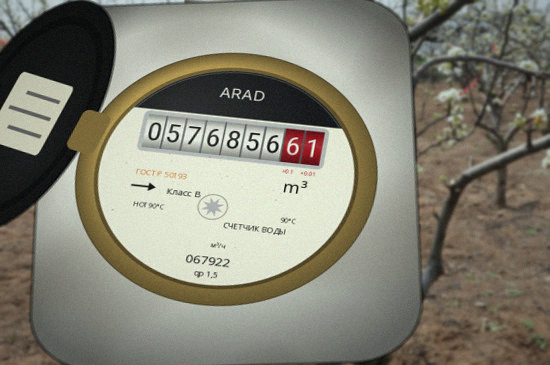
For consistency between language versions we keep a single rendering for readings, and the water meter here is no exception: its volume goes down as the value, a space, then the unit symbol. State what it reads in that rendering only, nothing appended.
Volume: 576856.61 m³
